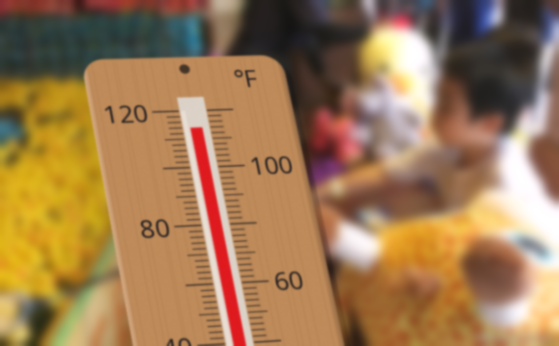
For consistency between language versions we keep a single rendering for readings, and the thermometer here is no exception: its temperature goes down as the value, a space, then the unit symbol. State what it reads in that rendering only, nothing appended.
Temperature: 114 °F
